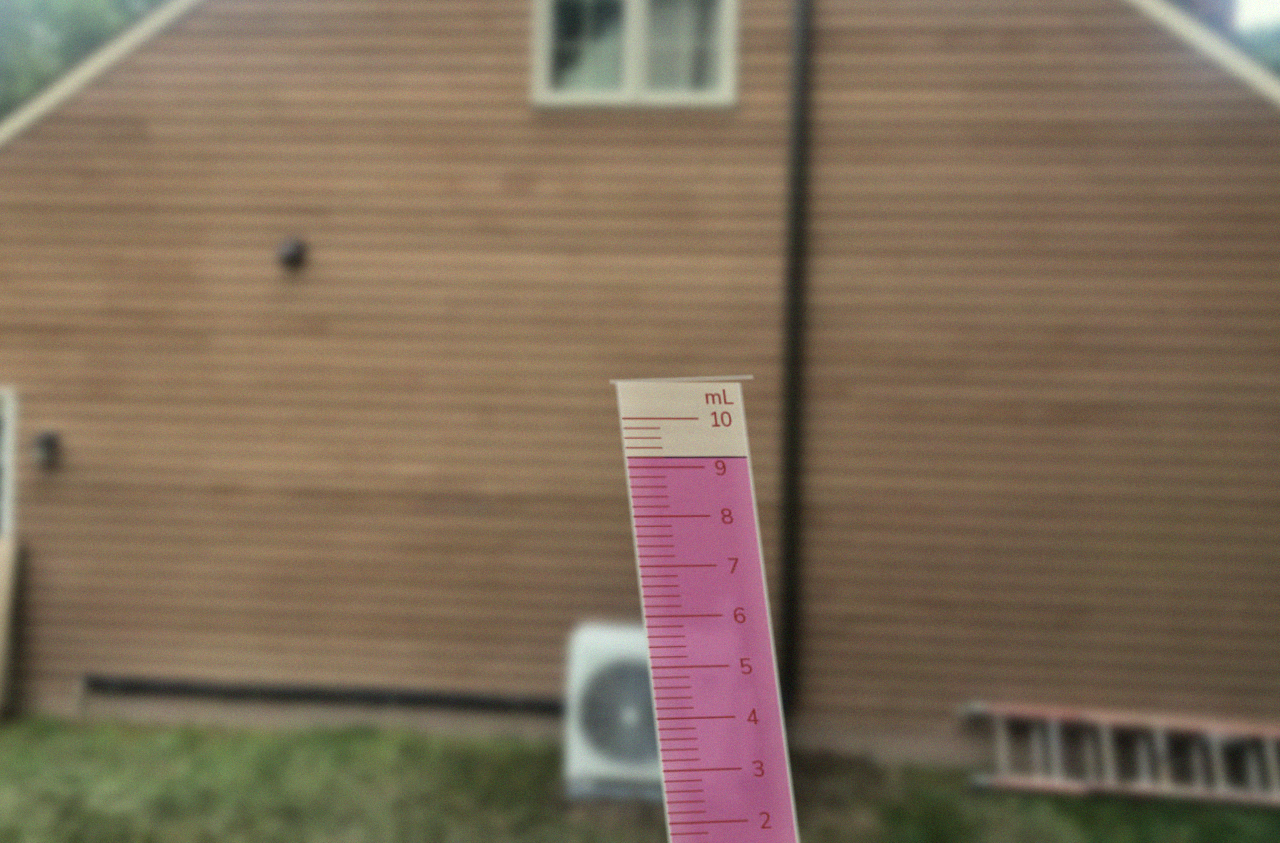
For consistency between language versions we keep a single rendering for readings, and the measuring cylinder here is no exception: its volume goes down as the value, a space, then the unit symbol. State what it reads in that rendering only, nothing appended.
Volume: 9.2 mL
